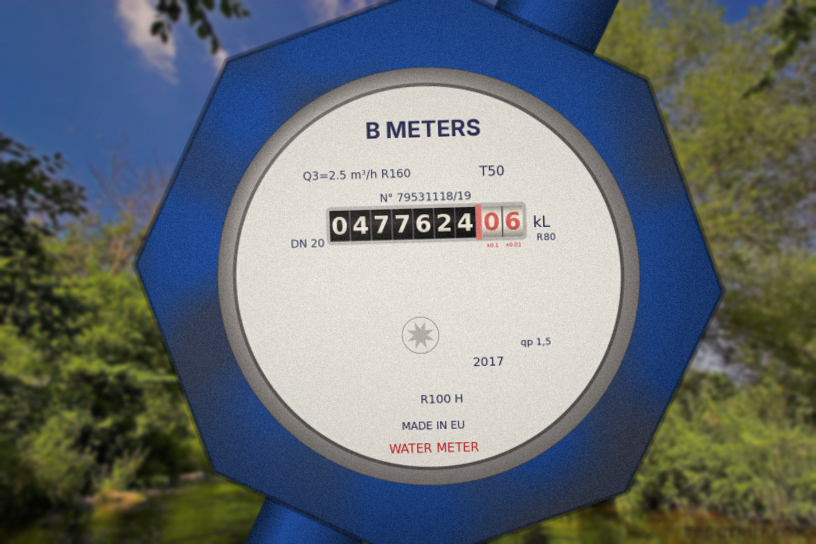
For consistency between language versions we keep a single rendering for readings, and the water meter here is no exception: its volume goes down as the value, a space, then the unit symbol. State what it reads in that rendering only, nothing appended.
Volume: 477624.06 kL
